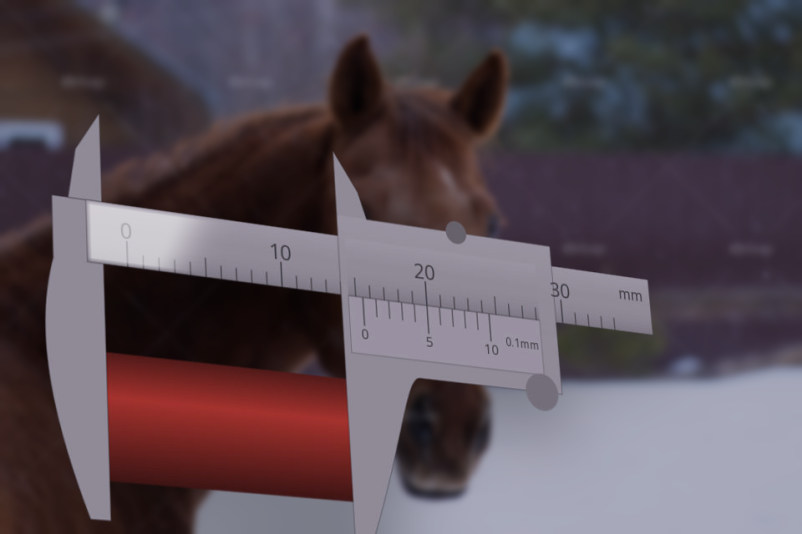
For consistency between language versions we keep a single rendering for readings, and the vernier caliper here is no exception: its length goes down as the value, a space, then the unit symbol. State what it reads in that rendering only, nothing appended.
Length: 15.5 mm
